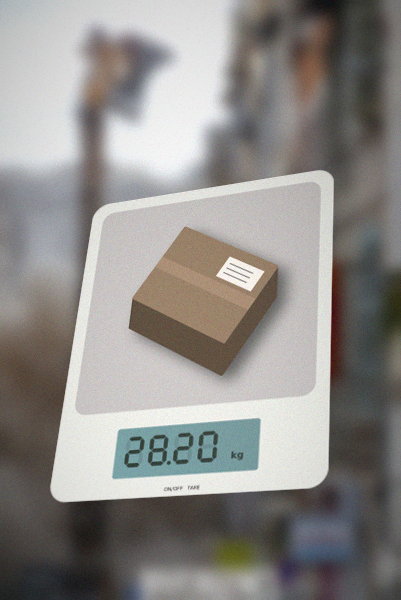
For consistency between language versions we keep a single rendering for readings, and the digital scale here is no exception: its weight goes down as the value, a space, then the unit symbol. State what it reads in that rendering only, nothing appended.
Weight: 28.20 kg
